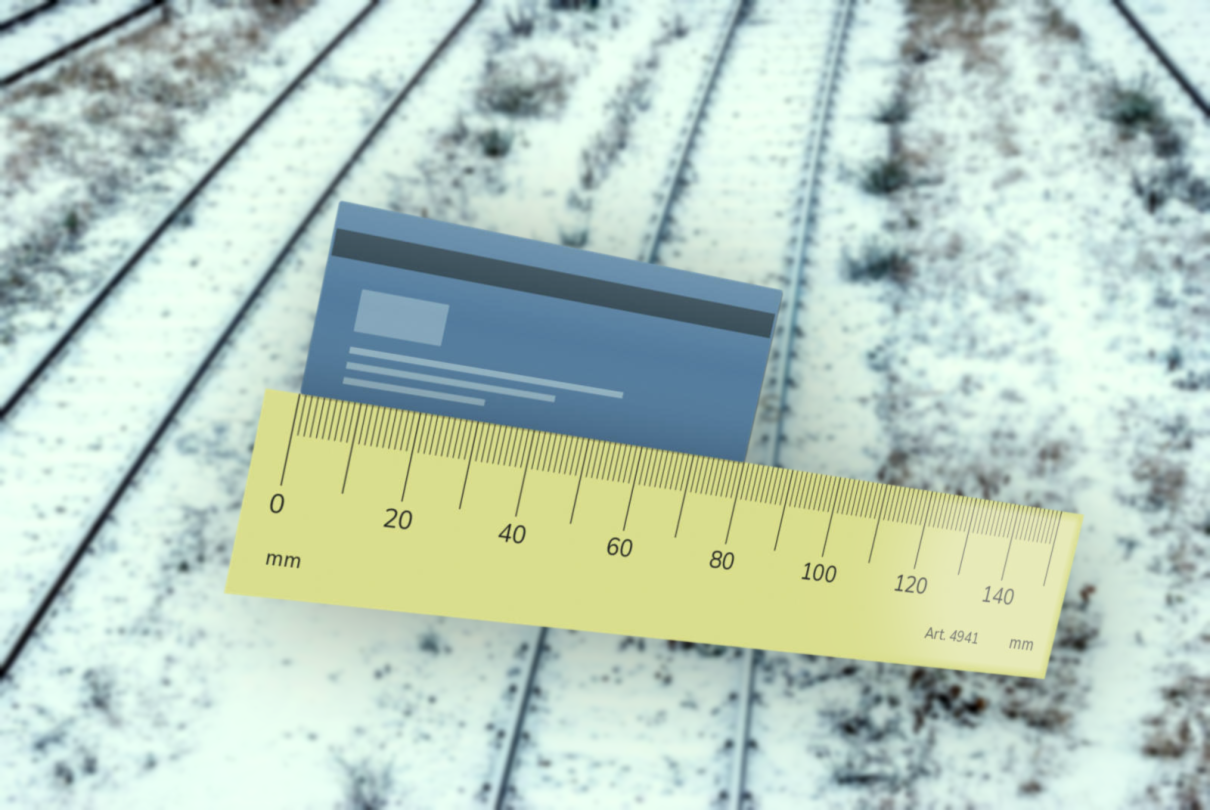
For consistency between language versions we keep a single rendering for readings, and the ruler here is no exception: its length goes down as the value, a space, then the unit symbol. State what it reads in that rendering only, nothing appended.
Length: 80 mm
